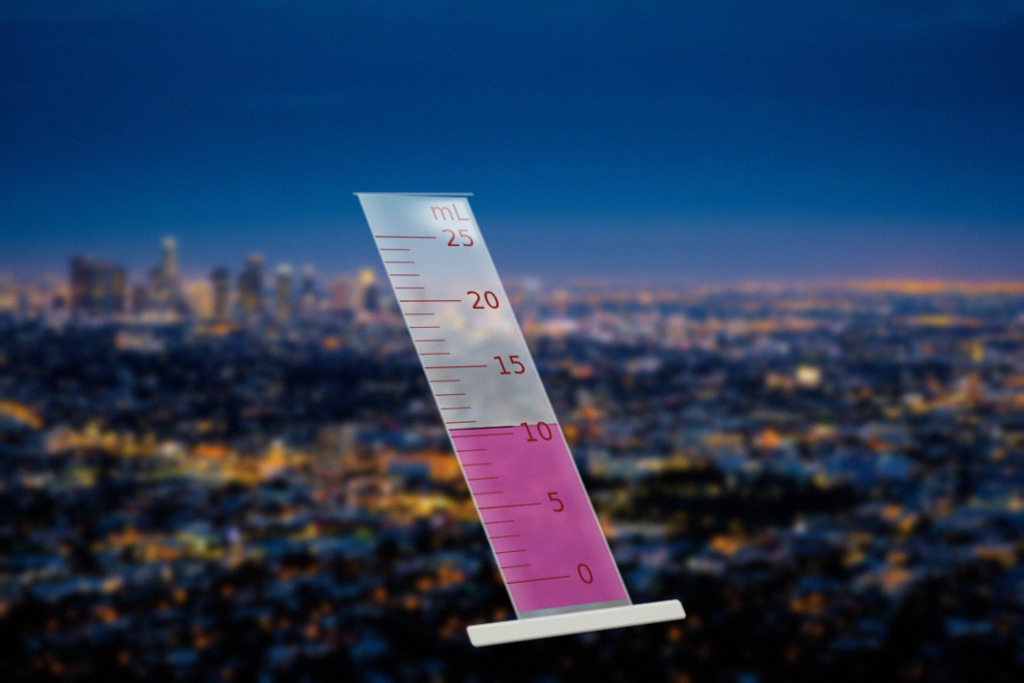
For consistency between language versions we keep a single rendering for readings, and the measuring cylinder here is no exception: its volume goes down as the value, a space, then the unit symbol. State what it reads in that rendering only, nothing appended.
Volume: 10.5 mL
